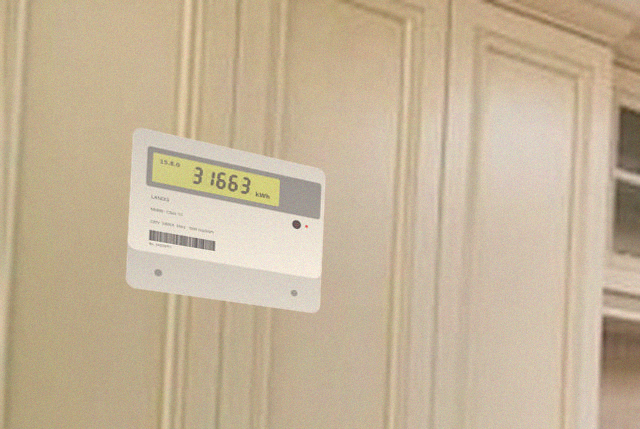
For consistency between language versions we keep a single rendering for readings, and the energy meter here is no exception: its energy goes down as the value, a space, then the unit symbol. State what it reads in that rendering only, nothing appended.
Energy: 31663 kWh
